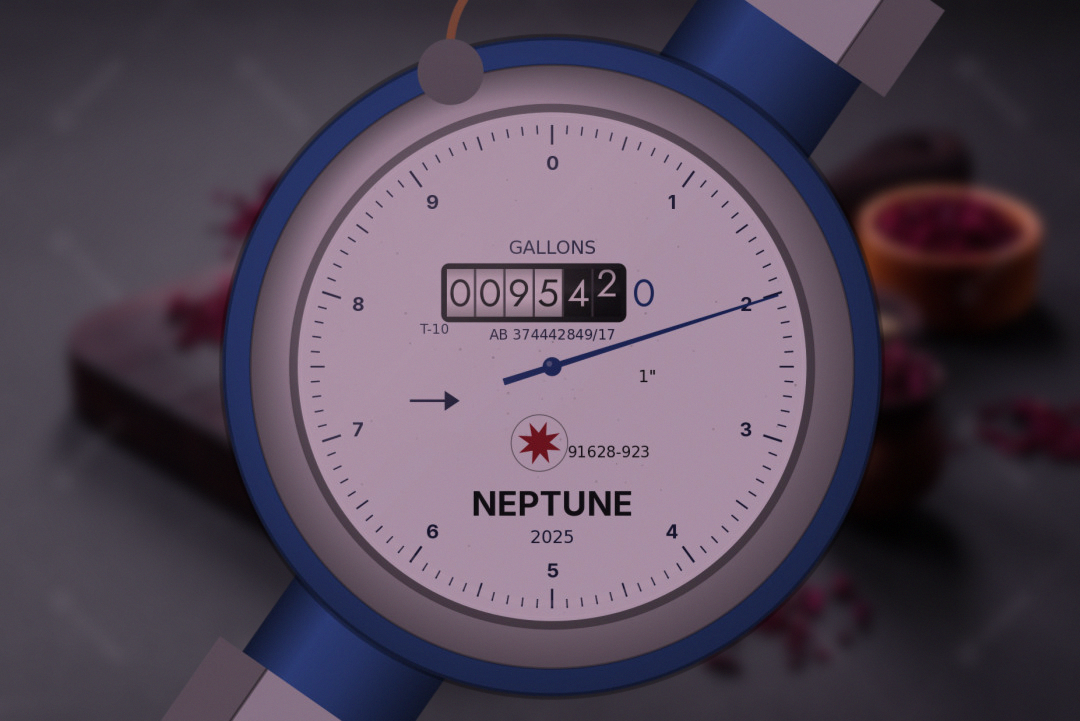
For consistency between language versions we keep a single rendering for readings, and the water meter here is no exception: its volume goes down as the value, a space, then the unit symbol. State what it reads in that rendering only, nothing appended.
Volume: 95422.0 gal
